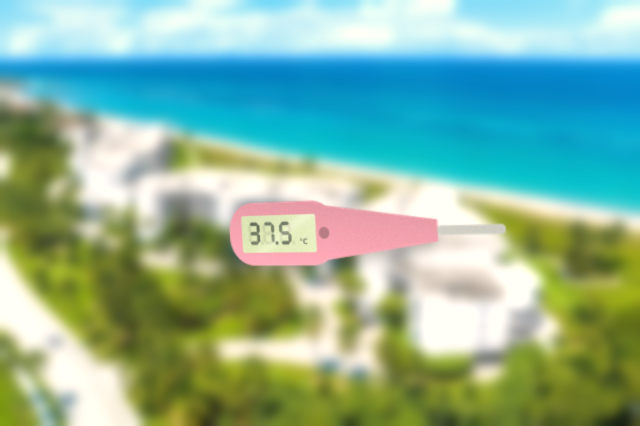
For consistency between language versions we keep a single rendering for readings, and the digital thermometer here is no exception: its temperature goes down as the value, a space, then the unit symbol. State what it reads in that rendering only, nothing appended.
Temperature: 37.5 °C
